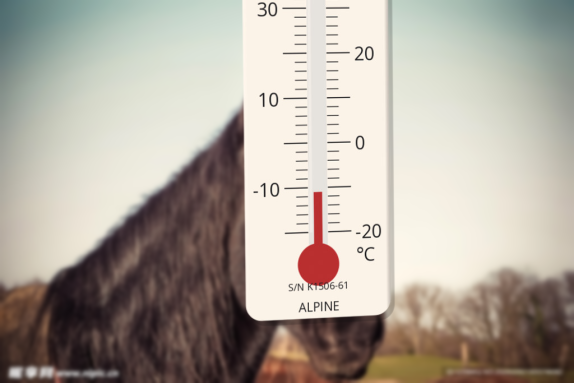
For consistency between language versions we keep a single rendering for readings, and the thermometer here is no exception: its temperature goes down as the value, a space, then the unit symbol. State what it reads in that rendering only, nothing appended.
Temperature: -11 °C
